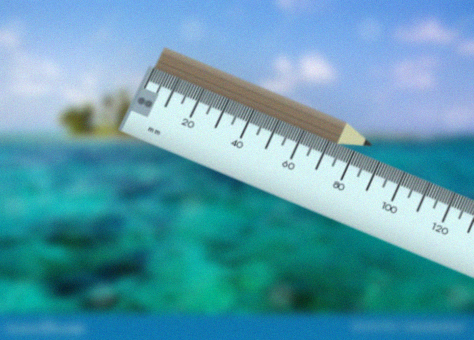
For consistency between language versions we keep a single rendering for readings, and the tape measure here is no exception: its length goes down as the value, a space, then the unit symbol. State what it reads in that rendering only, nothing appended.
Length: 85 mm
